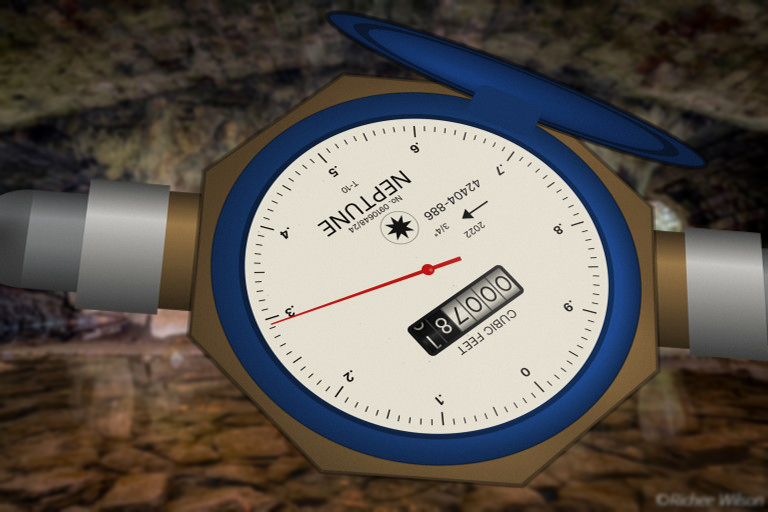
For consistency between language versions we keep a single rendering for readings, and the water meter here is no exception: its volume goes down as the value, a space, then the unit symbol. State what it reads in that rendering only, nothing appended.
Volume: 781.29 ft³
